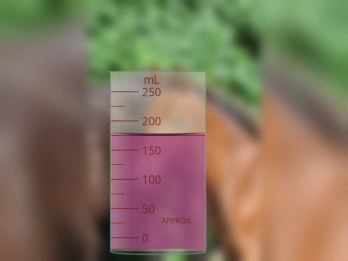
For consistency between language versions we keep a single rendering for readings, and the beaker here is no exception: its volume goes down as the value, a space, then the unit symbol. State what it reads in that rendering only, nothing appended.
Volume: 175 mL
